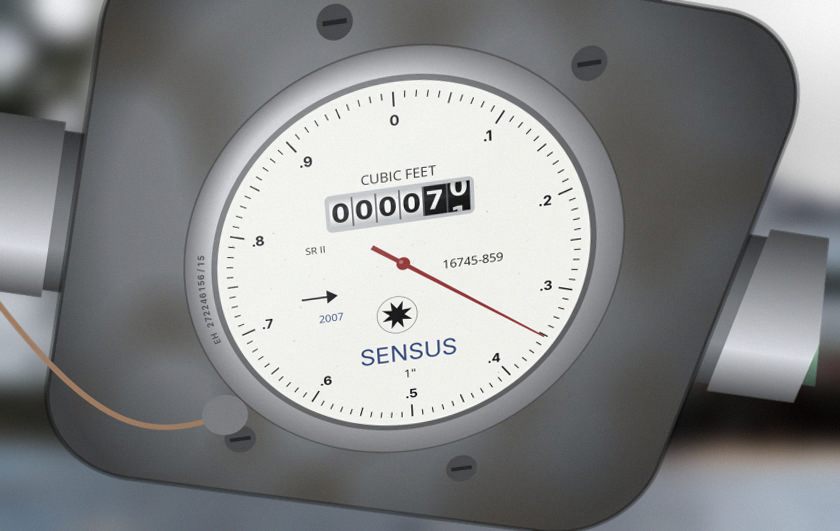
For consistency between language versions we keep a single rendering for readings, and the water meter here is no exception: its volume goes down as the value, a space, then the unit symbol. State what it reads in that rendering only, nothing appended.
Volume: 70.35 ft³
